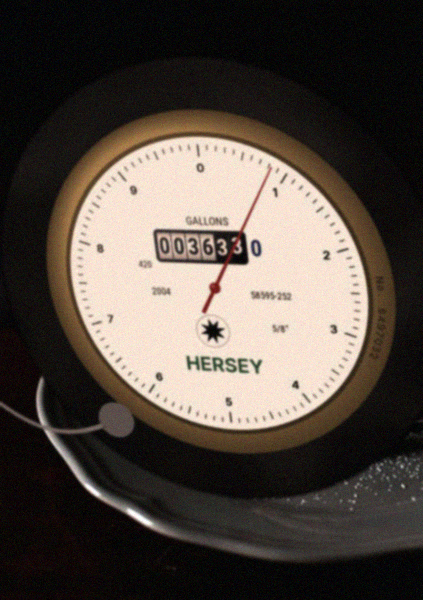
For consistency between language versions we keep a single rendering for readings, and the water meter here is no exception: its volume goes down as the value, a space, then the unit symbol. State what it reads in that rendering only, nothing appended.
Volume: 36330.8 gal
